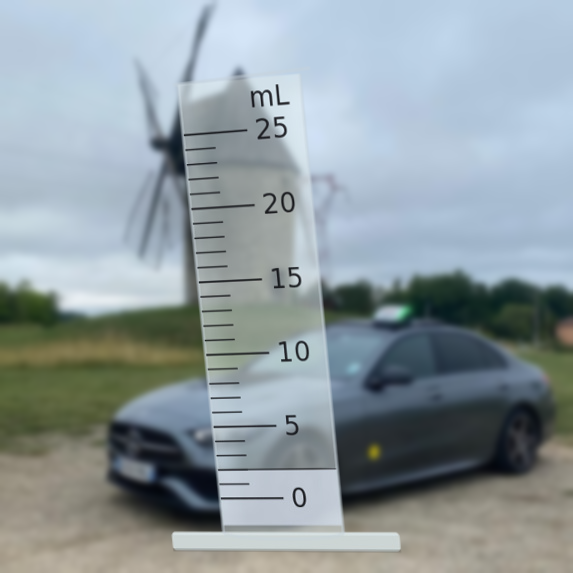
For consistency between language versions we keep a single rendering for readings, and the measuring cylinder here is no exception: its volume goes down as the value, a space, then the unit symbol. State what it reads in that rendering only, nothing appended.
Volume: 2 mL
